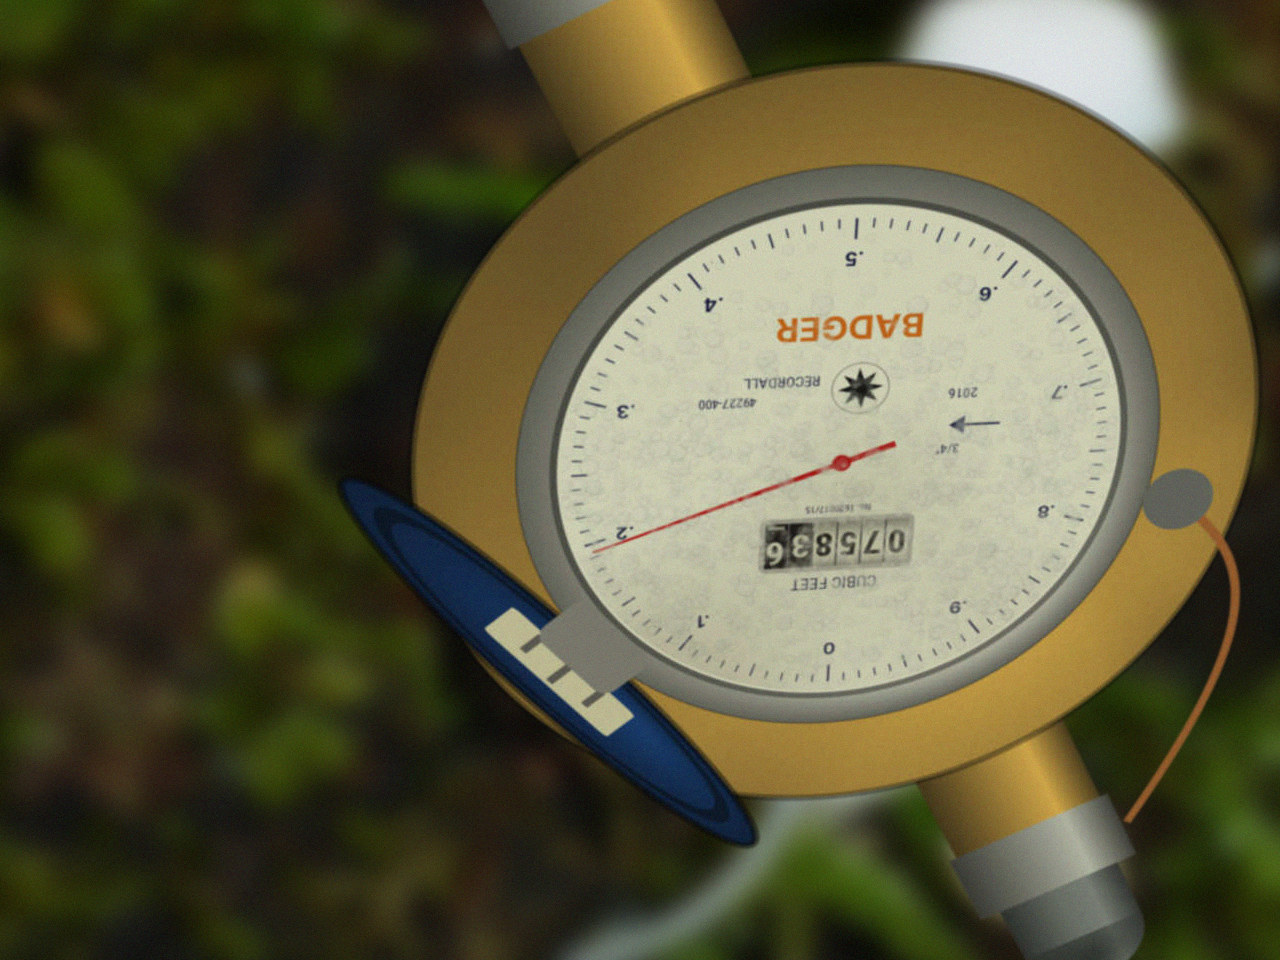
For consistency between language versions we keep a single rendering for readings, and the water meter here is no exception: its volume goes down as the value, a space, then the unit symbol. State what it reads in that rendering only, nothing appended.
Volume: 75836.19 ft³
